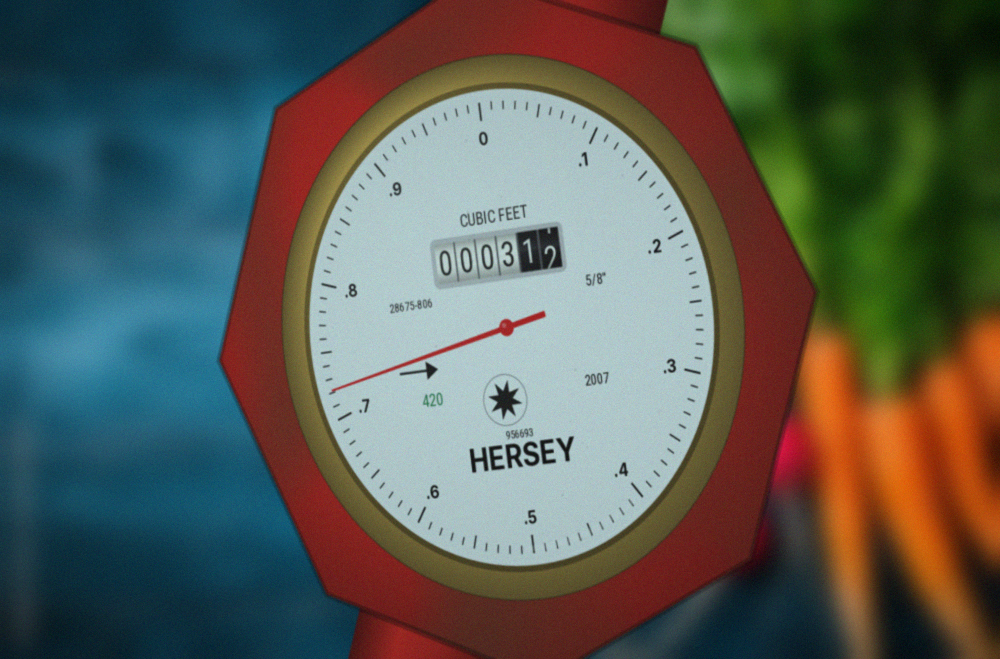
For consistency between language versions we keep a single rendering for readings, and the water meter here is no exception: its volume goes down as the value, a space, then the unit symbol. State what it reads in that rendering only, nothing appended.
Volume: 311.72 ft³
